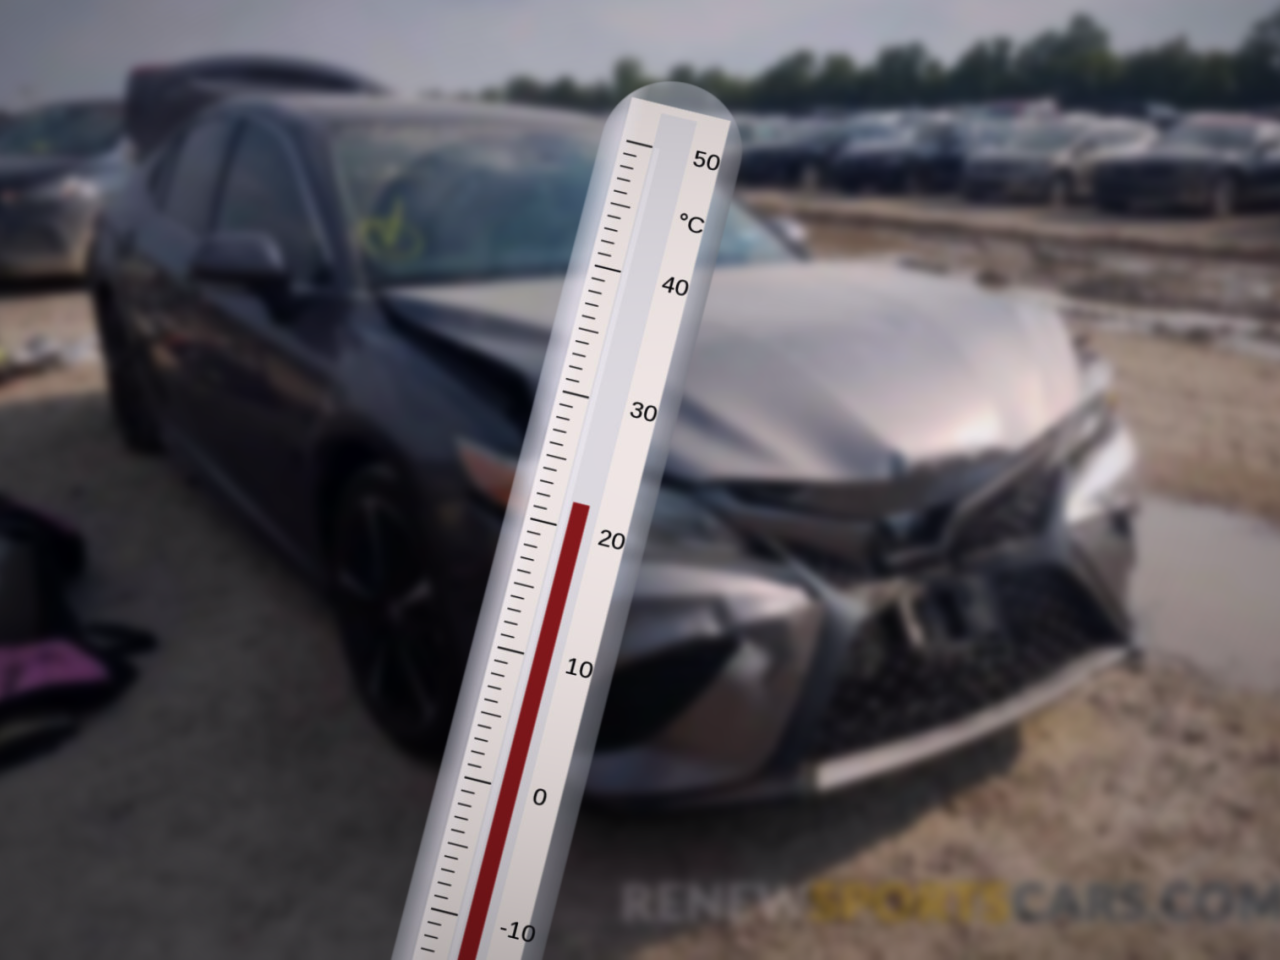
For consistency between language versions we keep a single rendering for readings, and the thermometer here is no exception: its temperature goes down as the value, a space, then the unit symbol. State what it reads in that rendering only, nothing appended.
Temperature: 22 °C
